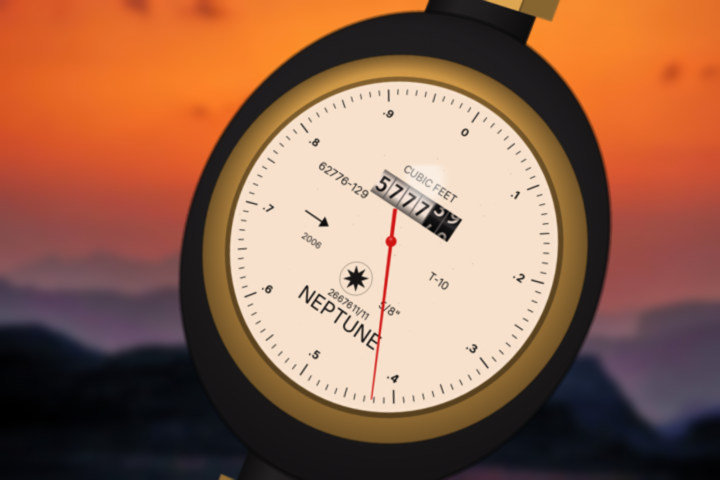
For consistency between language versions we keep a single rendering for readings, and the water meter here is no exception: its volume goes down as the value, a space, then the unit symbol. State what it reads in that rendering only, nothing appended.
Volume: 577739.42 ft³
